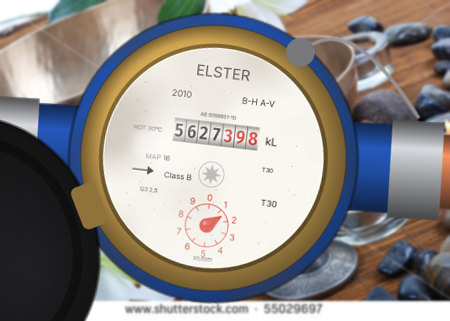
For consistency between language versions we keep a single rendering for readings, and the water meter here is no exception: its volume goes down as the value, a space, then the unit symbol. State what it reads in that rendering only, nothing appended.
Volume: 5627.3981 kL
